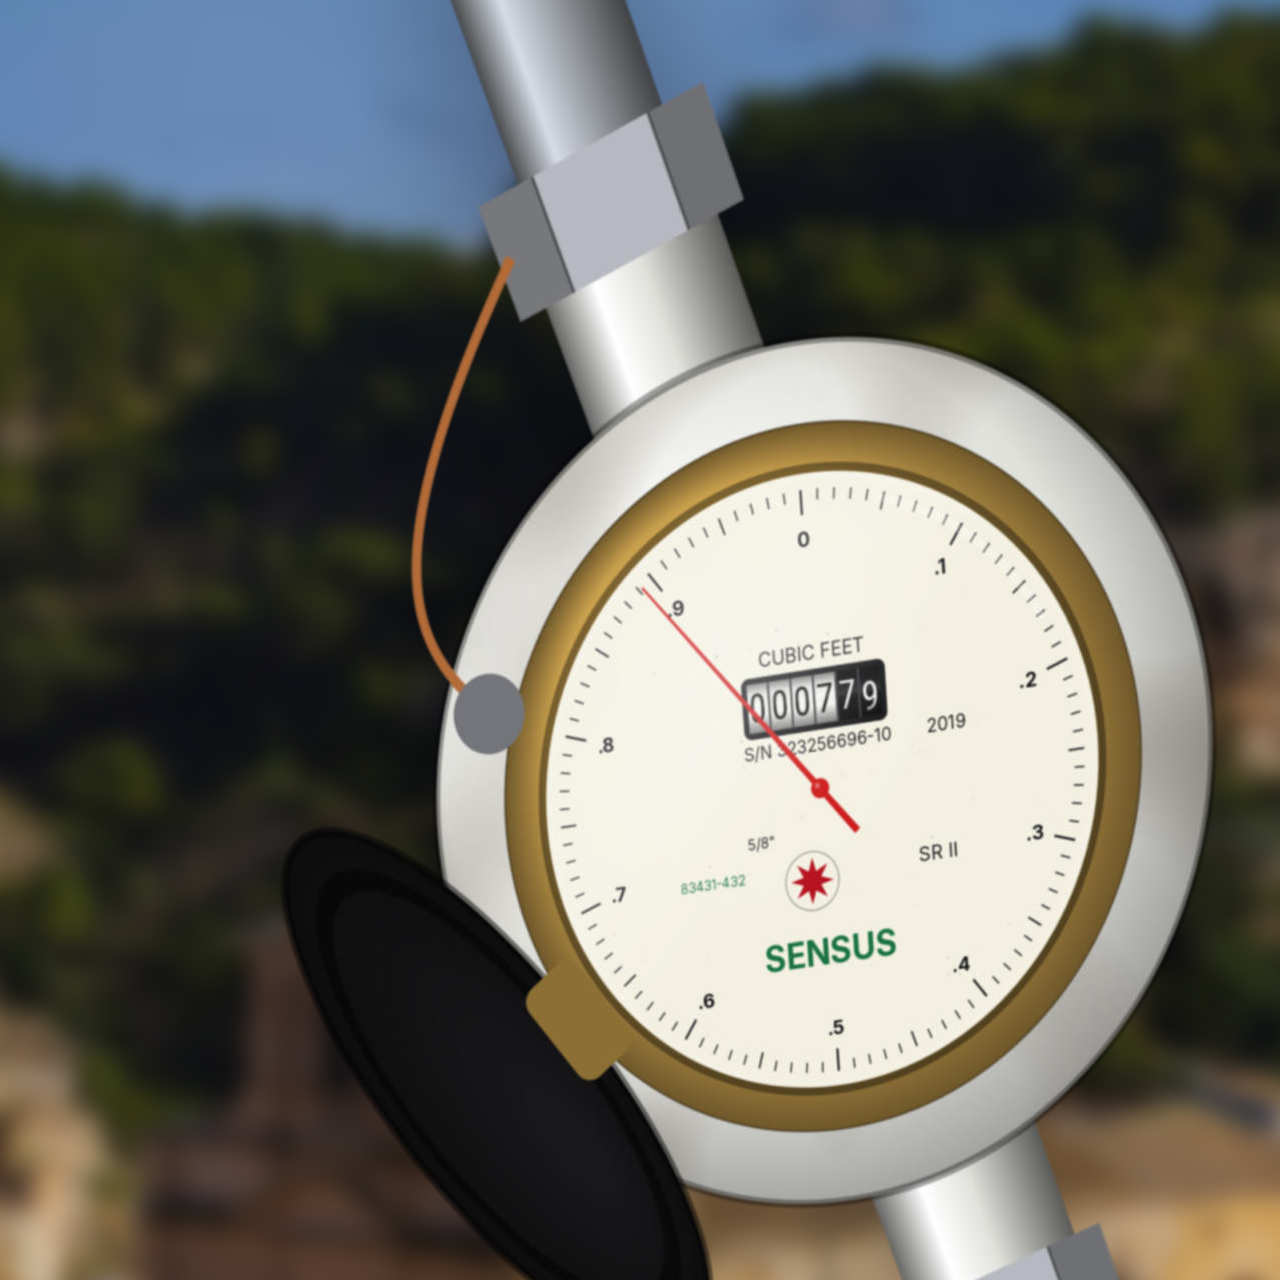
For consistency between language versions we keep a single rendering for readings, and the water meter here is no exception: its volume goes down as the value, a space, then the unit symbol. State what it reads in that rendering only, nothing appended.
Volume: 778.89 ft³
